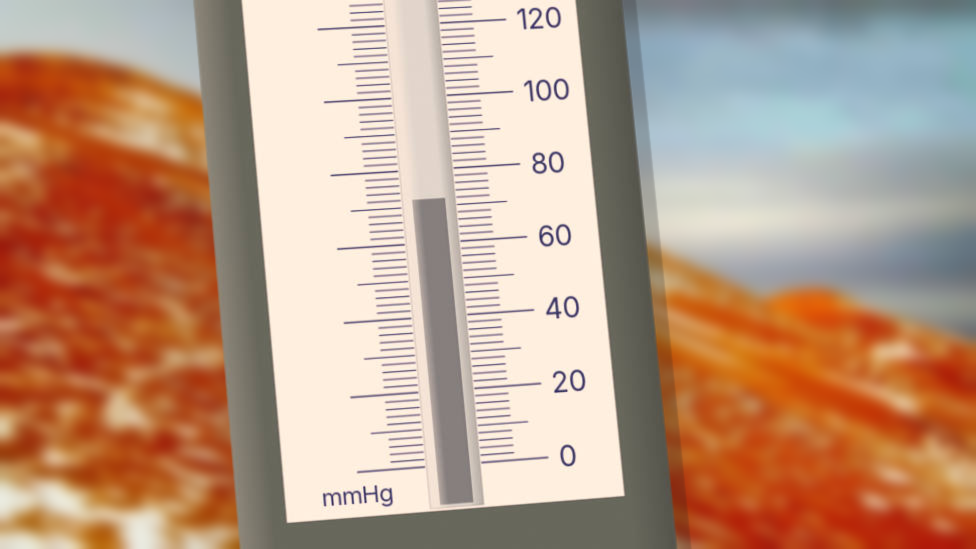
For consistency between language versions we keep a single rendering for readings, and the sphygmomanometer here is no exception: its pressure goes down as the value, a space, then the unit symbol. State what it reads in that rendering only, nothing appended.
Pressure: 72 mmHg
